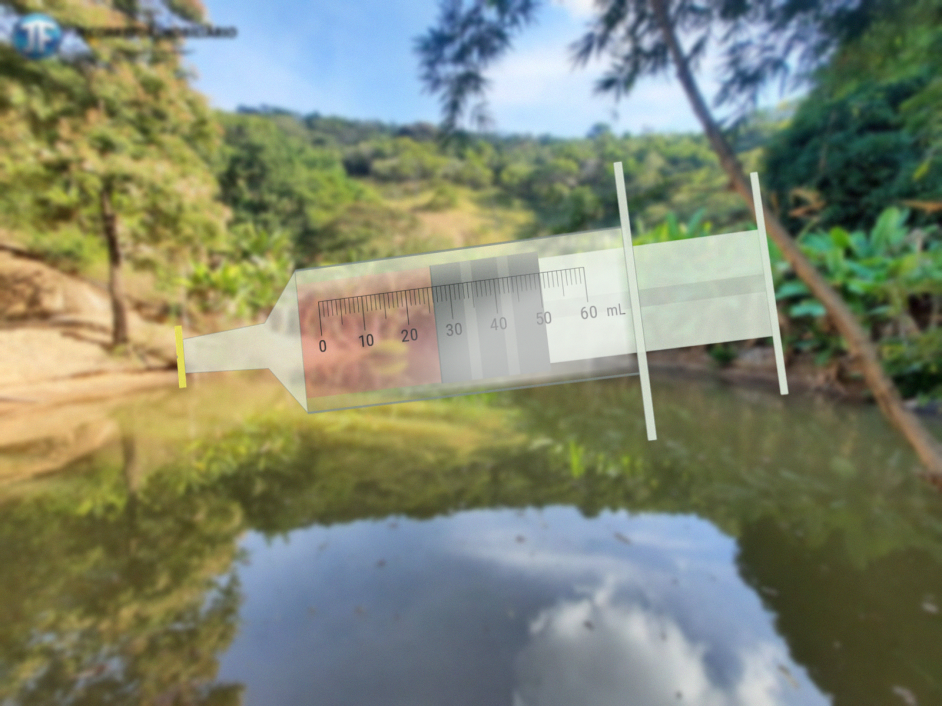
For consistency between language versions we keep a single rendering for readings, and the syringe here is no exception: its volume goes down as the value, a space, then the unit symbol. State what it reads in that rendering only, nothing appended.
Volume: 26 mL
